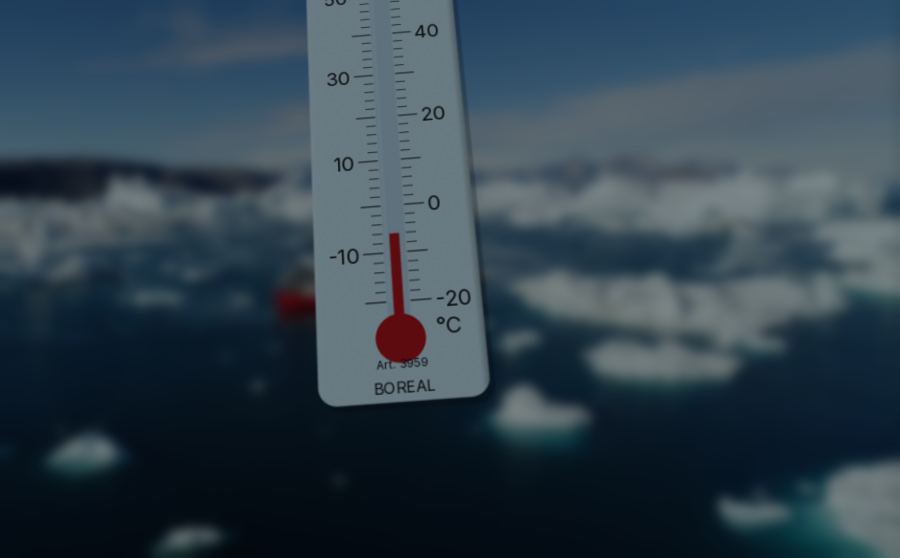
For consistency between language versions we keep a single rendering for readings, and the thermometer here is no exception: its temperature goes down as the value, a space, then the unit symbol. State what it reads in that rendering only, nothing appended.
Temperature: -6 °C
